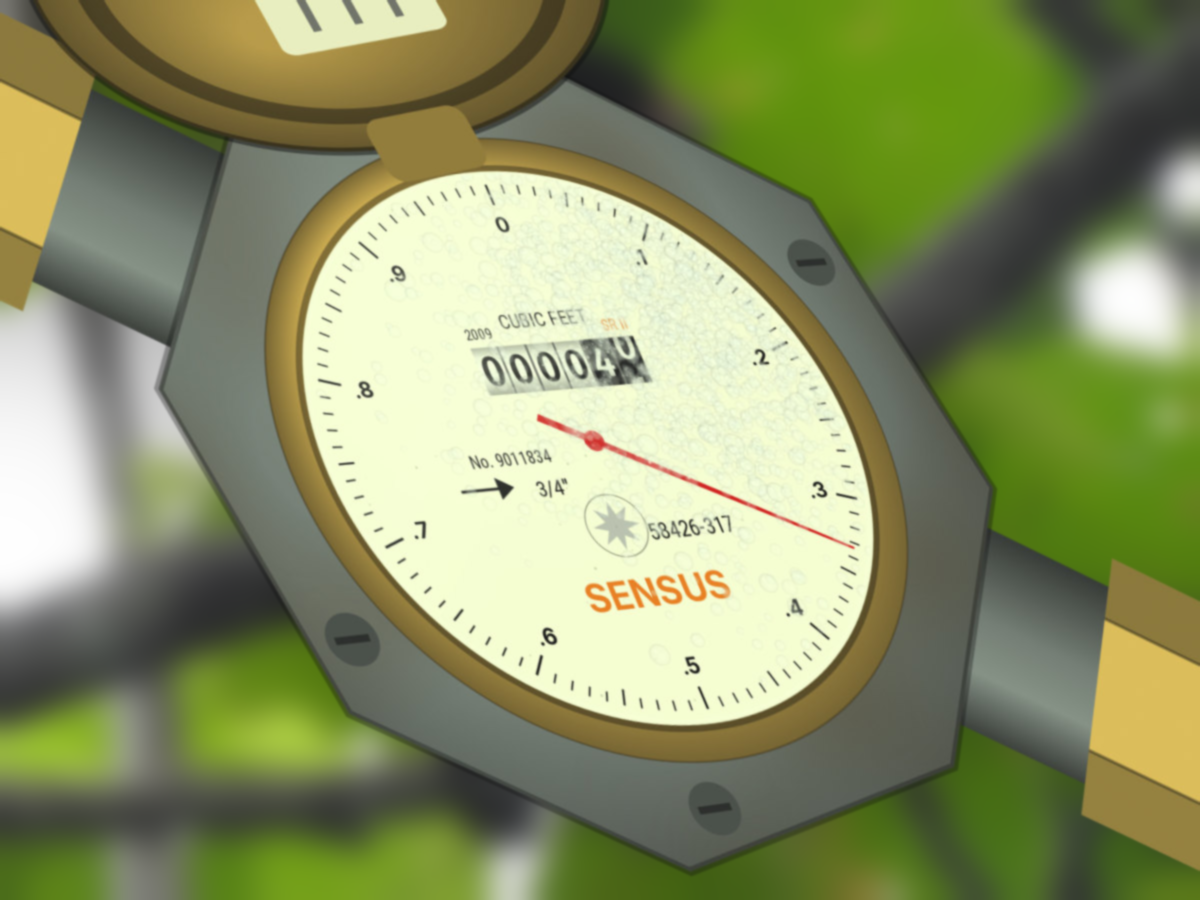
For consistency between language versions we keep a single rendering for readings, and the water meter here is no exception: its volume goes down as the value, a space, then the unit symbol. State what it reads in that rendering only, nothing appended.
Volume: 40.33 ft³
